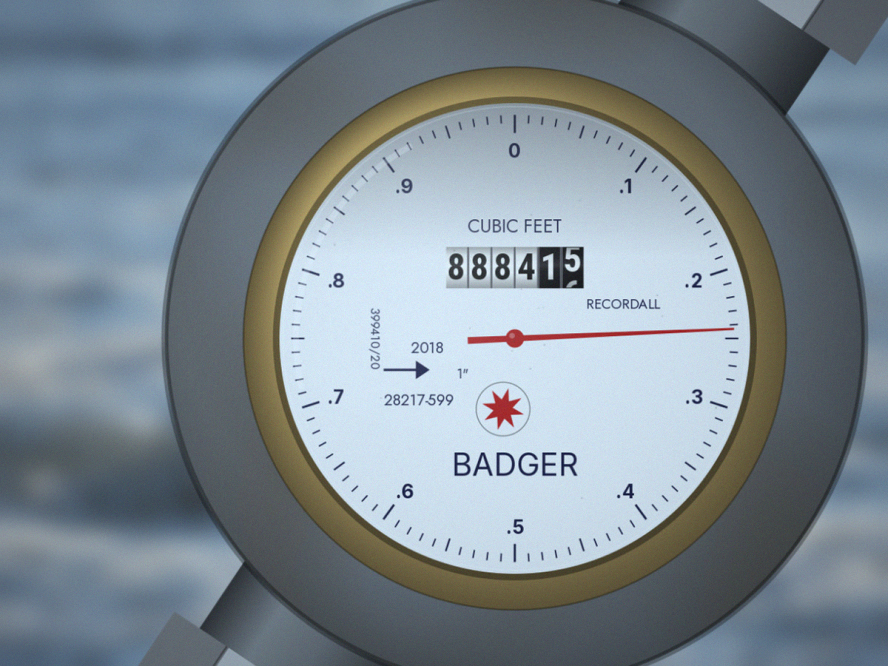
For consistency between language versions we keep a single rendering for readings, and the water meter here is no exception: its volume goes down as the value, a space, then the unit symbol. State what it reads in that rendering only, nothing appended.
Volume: 888415.24 ft³
